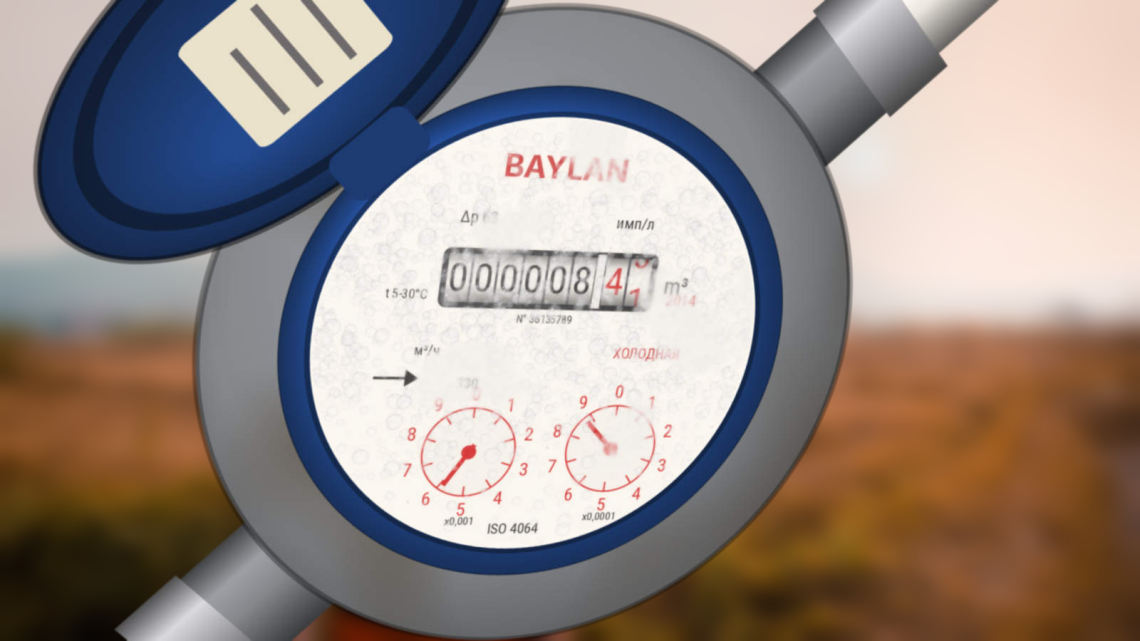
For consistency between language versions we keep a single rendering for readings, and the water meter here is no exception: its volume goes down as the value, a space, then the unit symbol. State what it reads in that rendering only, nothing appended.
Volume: 8.4058 m³
